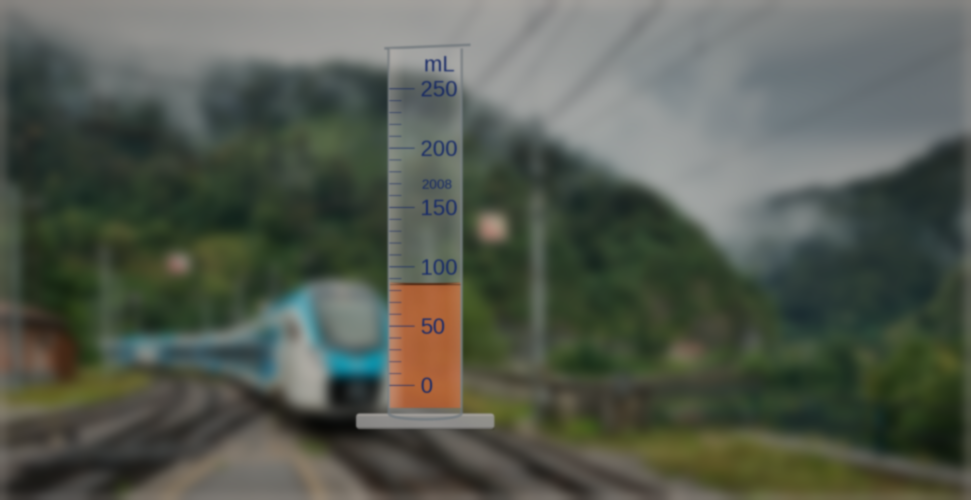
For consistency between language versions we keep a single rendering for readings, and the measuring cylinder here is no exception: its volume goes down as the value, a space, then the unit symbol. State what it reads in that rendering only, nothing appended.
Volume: 85 mL
